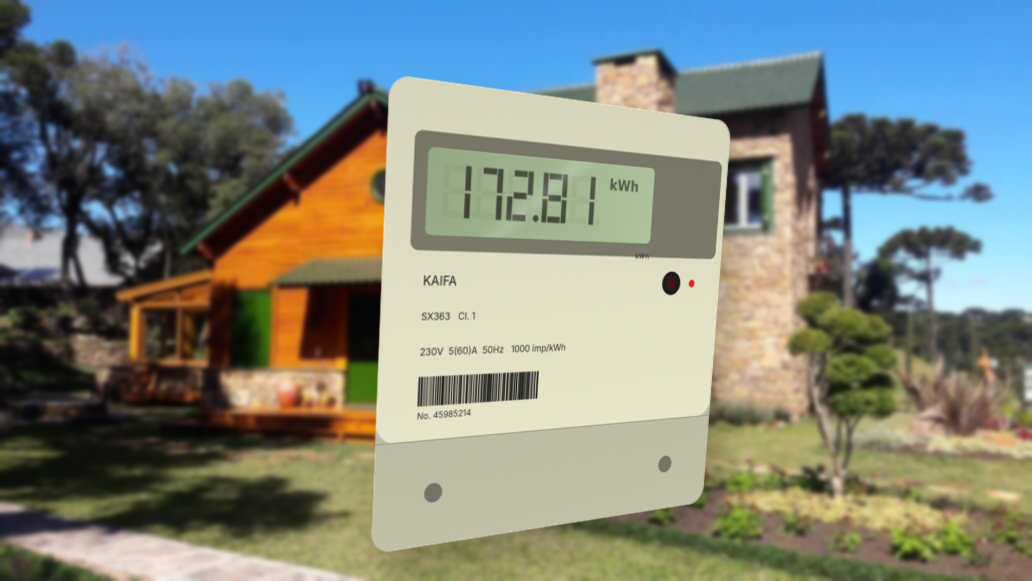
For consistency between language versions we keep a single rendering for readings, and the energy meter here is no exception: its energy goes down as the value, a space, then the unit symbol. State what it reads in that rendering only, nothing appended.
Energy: 172.81 kWh
